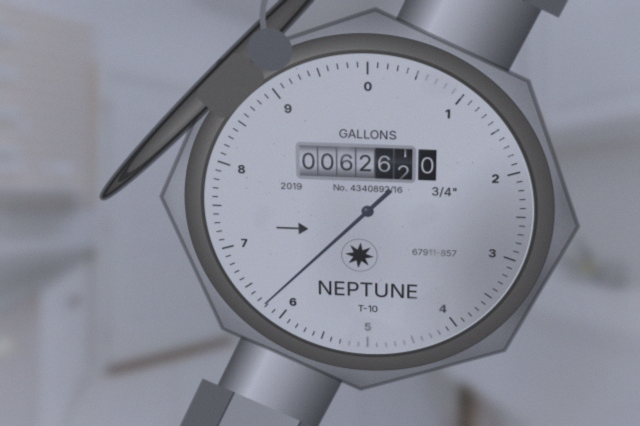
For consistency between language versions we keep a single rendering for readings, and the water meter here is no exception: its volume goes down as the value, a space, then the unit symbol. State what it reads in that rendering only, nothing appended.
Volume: 62616.2 gal
